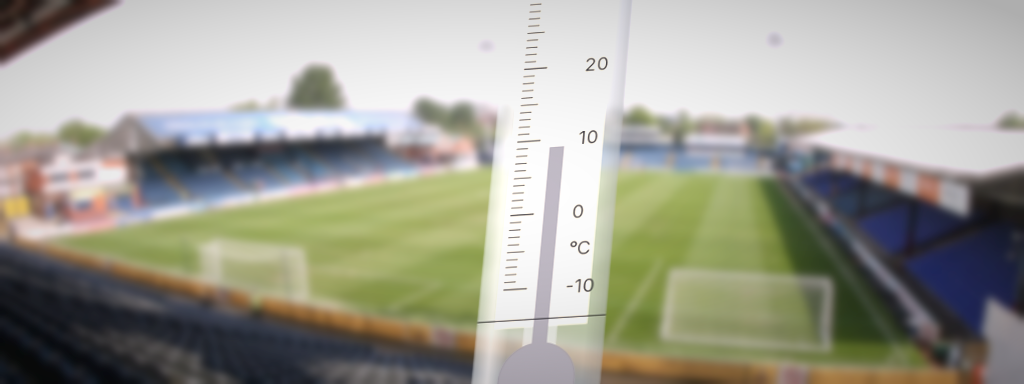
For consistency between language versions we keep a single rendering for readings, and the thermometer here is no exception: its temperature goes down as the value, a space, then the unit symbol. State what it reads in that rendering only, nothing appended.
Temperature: 9 °C
